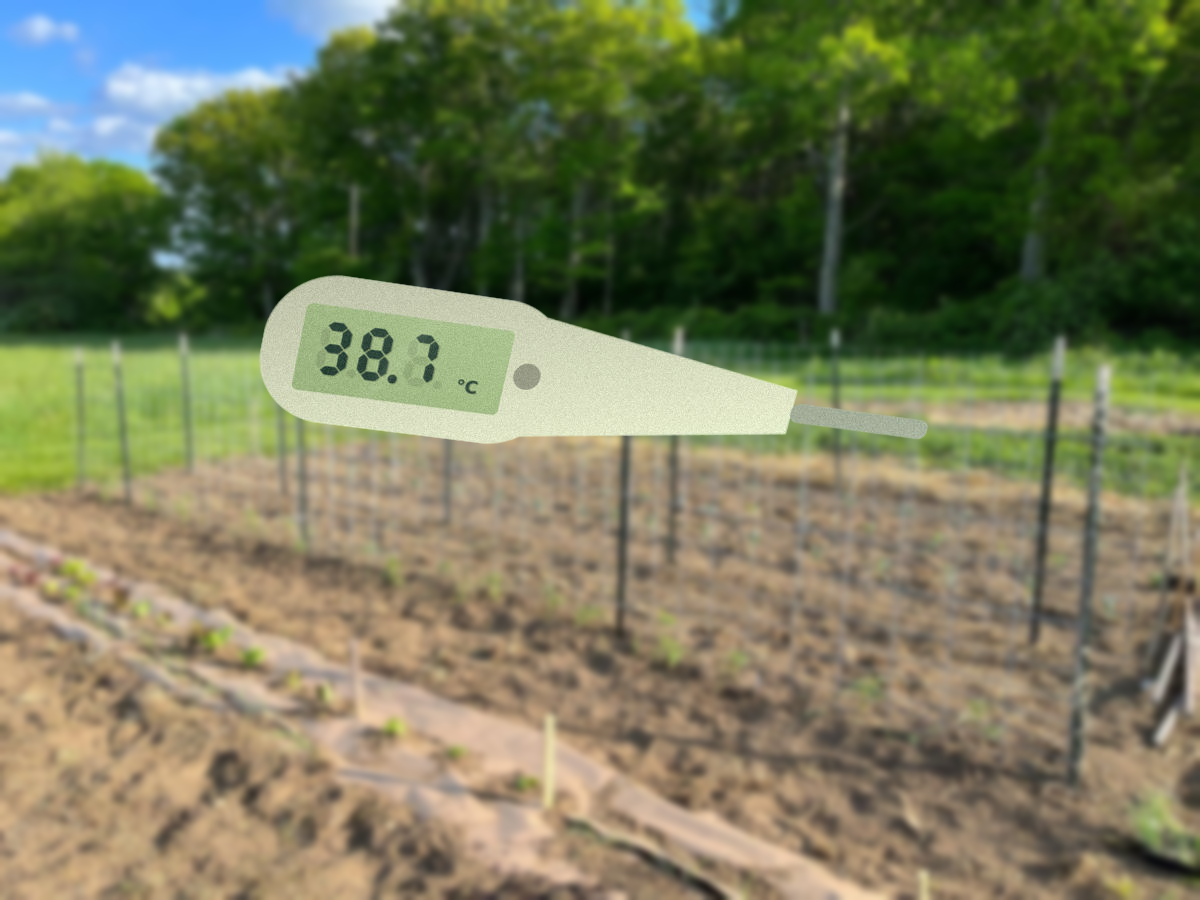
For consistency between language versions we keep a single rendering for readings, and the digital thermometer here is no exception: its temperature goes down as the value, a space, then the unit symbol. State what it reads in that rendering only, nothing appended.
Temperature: 38.7 °C
